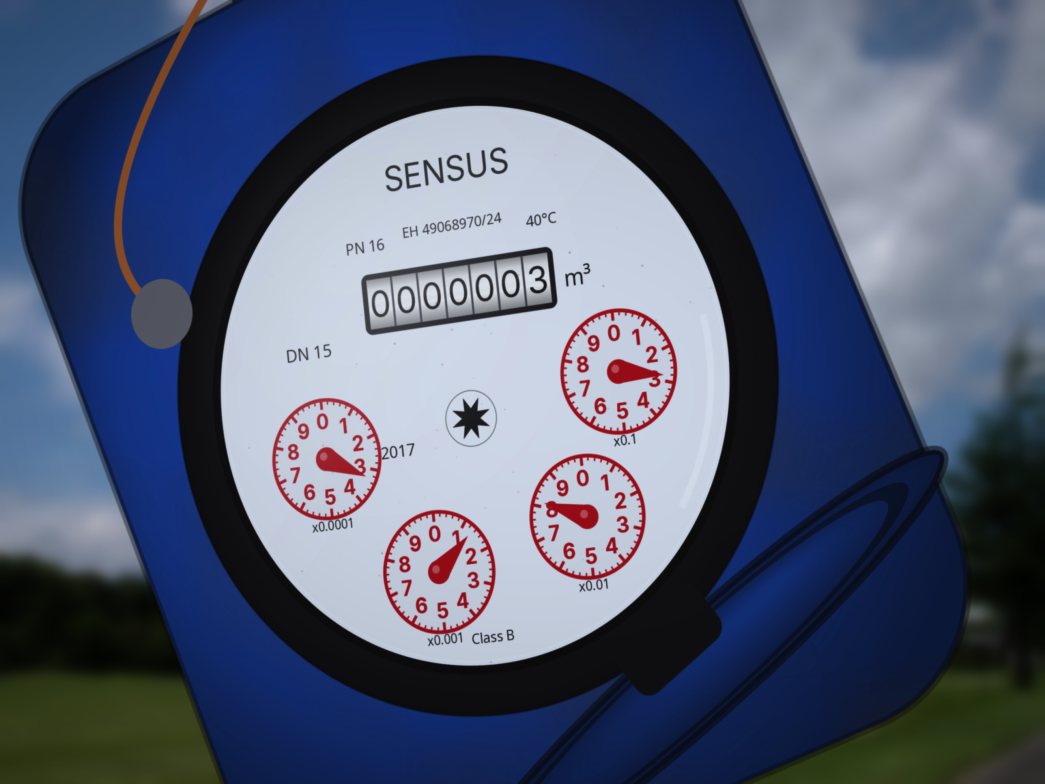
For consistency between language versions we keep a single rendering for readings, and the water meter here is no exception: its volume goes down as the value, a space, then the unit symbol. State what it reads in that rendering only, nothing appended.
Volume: 3.2813 m³
